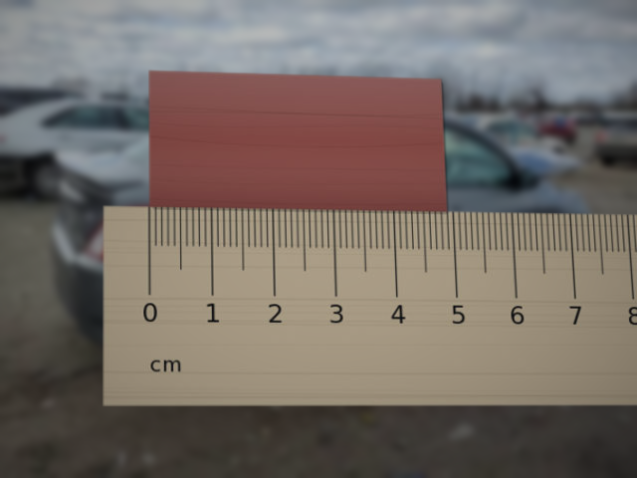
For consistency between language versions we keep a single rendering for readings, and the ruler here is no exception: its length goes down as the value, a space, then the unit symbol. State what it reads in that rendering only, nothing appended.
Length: 4.9 cm
